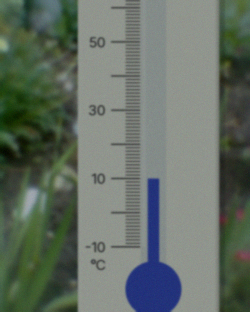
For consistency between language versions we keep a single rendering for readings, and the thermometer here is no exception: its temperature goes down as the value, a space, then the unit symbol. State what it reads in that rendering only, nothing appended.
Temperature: 10 °C
